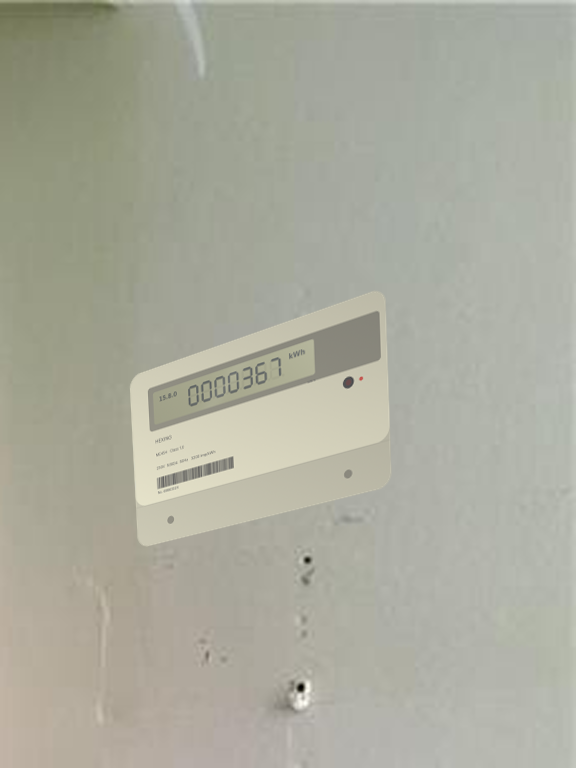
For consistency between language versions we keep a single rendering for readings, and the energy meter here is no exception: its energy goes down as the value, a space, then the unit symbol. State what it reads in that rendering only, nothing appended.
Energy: 367 kWh
